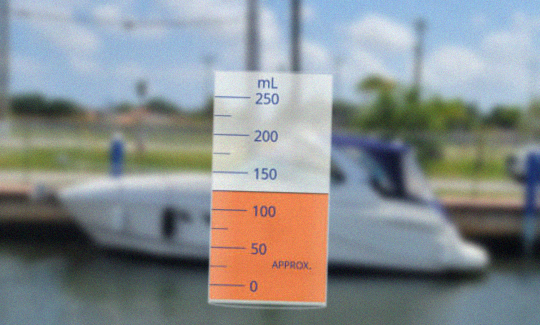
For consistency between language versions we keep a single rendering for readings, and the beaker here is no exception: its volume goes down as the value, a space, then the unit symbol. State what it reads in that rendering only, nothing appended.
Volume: 125 mL
